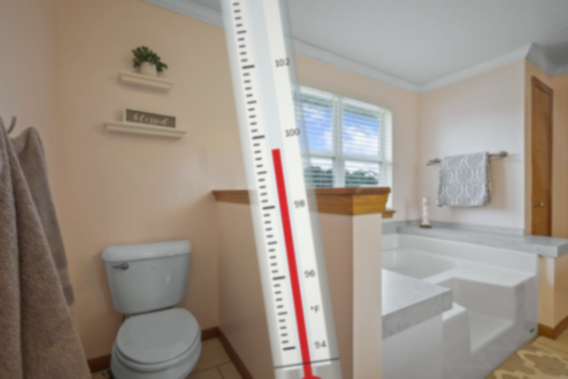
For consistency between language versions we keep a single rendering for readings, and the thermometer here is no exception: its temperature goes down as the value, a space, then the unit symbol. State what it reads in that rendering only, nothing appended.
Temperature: 99.6 °F
